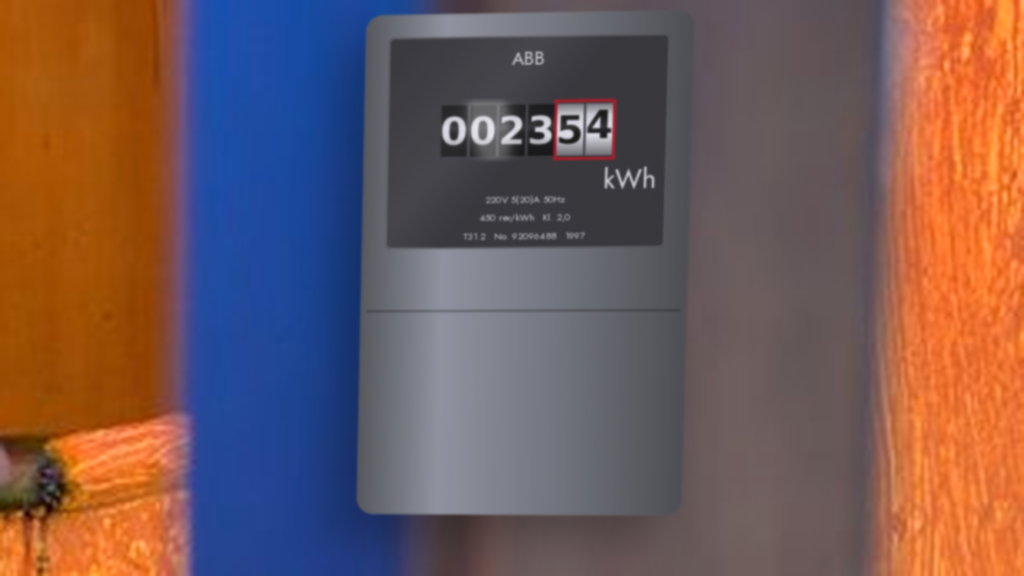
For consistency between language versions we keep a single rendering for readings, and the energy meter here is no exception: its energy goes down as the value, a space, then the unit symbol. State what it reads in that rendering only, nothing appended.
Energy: 23.54 kWh
